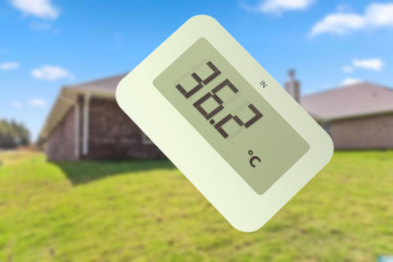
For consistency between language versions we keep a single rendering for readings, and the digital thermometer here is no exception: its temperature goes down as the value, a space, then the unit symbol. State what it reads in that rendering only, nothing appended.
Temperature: 36.2 °C
